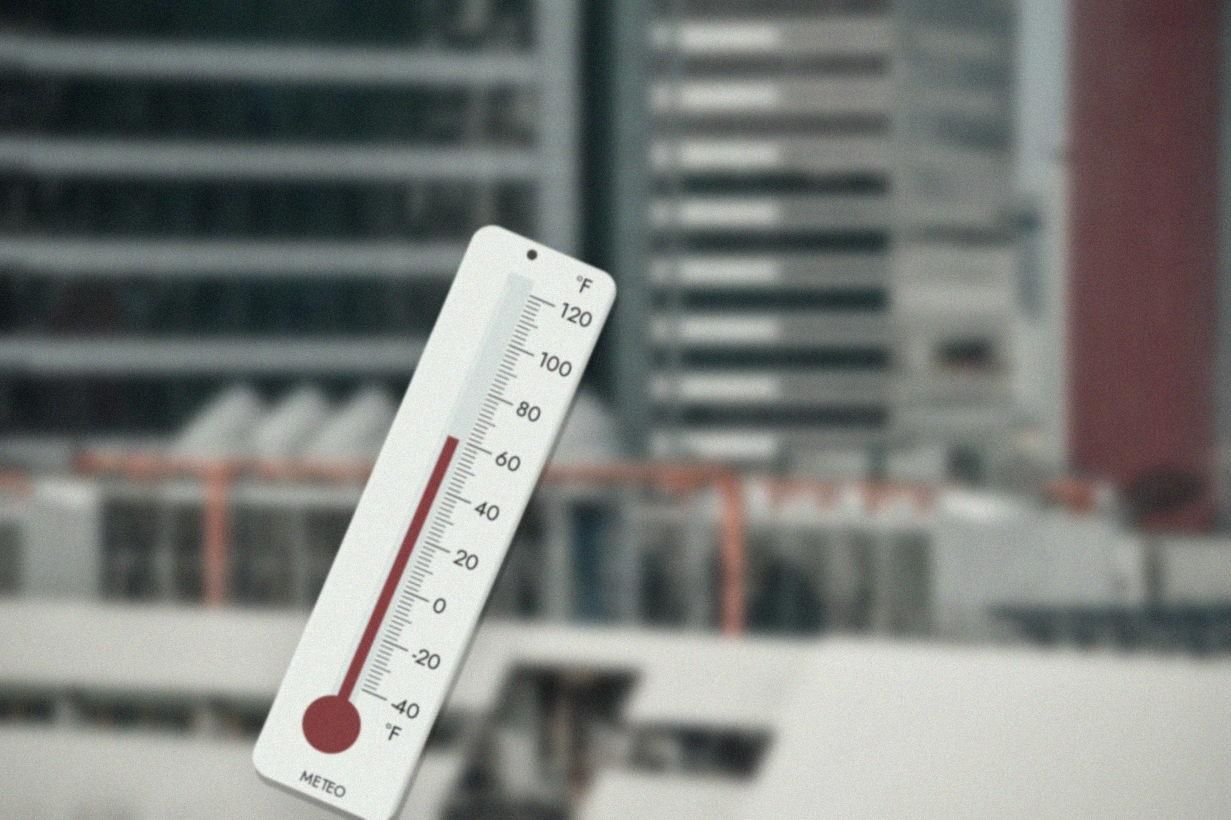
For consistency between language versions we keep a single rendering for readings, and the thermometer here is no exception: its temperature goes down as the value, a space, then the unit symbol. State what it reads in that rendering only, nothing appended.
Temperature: 60 °F
